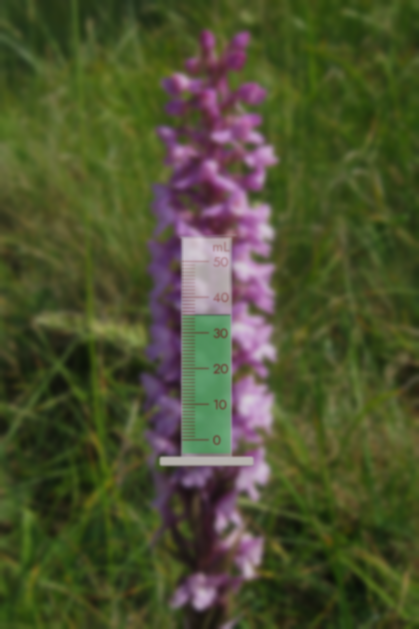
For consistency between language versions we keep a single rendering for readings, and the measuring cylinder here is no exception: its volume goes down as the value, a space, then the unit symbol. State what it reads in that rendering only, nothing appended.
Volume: 35 mL
